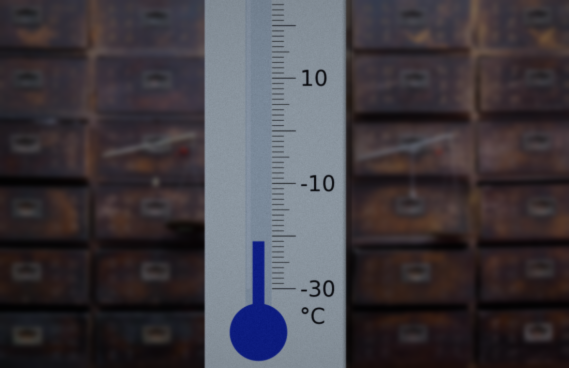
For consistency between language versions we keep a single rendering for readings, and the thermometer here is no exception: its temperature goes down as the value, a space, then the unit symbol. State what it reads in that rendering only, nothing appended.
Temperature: -21 °C
